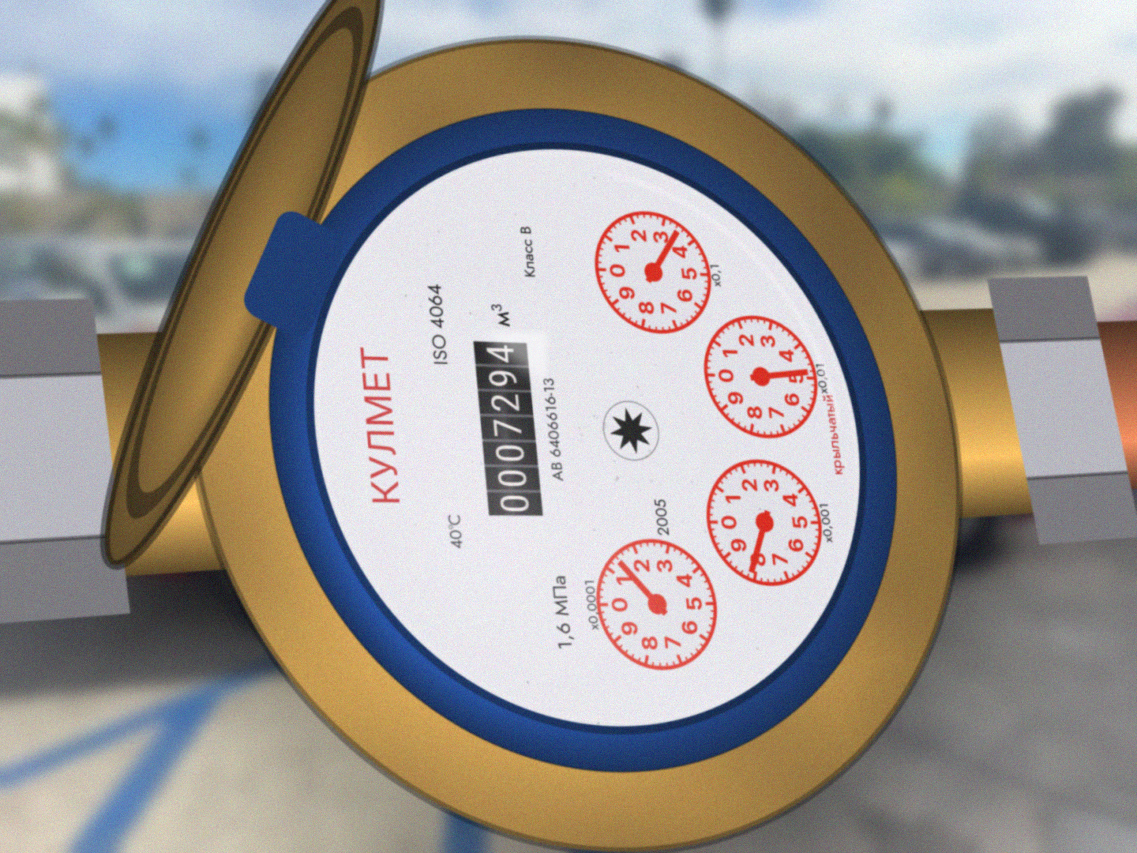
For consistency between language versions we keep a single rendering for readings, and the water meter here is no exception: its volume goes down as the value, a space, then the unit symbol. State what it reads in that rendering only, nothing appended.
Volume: 7294.3481 m³
